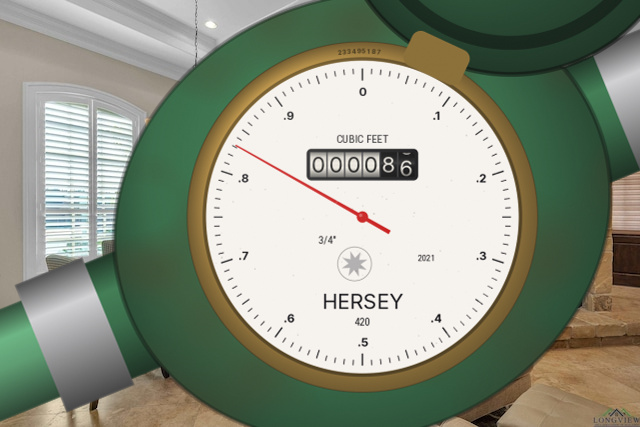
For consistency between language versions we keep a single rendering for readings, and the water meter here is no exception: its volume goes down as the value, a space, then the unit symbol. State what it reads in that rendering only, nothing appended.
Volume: 85.83 ft³
